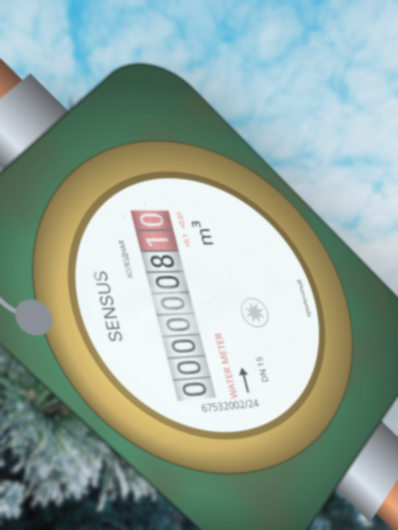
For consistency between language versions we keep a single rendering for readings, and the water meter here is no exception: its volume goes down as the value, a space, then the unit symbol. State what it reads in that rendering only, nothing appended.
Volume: 8.10 m³
